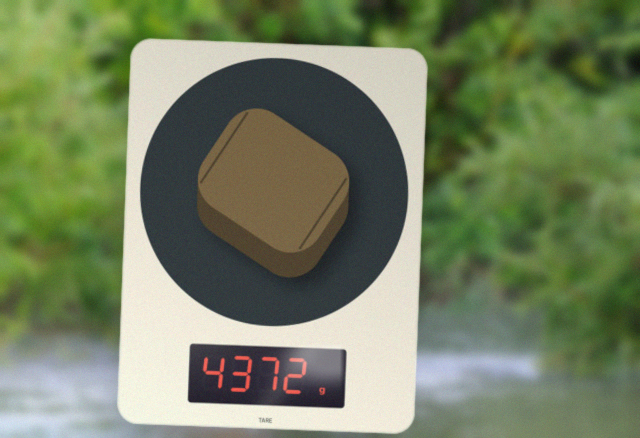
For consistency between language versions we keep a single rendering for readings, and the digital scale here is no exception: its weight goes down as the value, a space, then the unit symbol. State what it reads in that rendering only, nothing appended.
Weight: 4372 g
